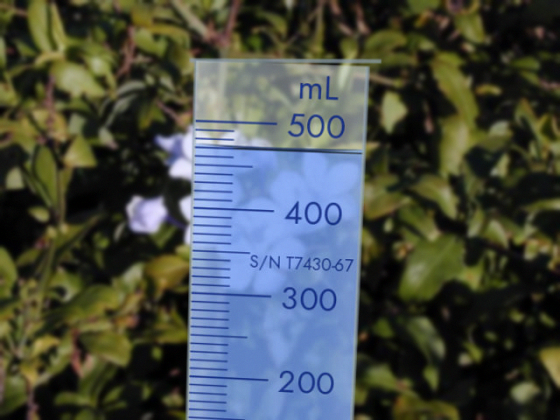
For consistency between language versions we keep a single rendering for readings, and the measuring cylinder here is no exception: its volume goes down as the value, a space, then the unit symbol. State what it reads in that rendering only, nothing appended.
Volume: 470 mL
